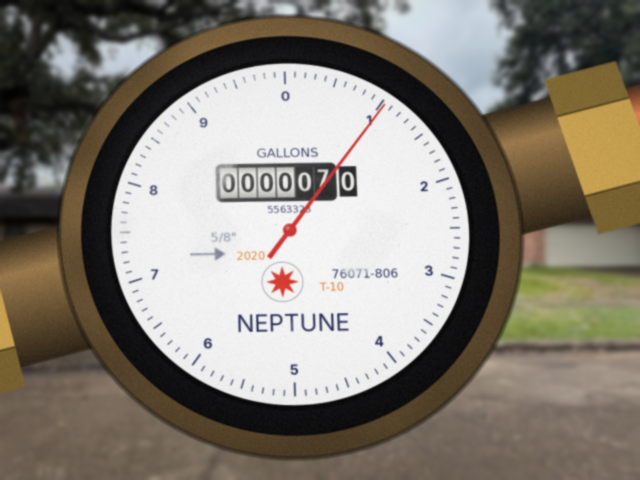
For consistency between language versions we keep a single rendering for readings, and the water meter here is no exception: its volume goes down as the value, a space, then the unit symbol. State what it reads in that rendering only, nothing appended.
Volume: 71.0 gal
